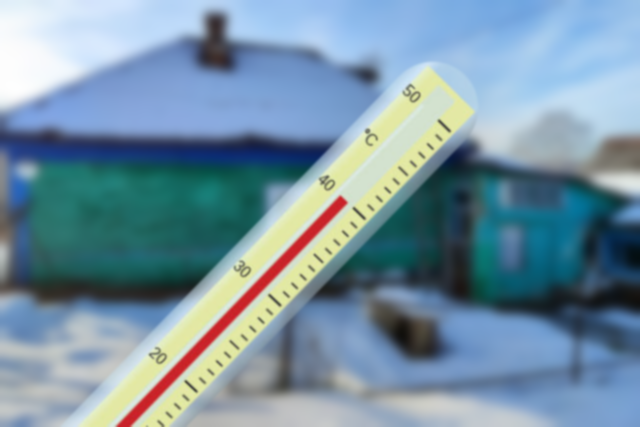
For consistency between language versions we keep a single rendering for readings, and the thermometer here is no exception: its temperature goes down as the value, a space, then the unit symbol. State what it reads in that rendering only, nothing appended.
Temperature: 40 °C
